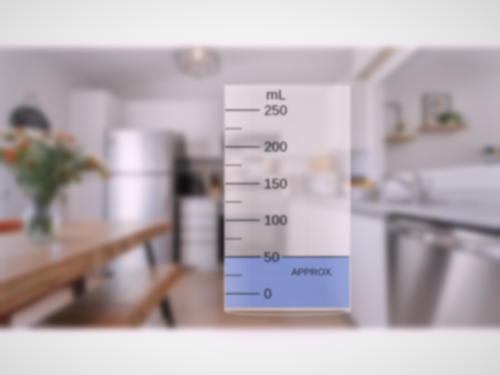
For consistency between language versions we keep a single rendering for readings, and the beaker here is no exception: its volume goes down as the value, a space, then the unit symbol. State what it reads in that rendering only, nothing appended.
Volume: 50 mL
